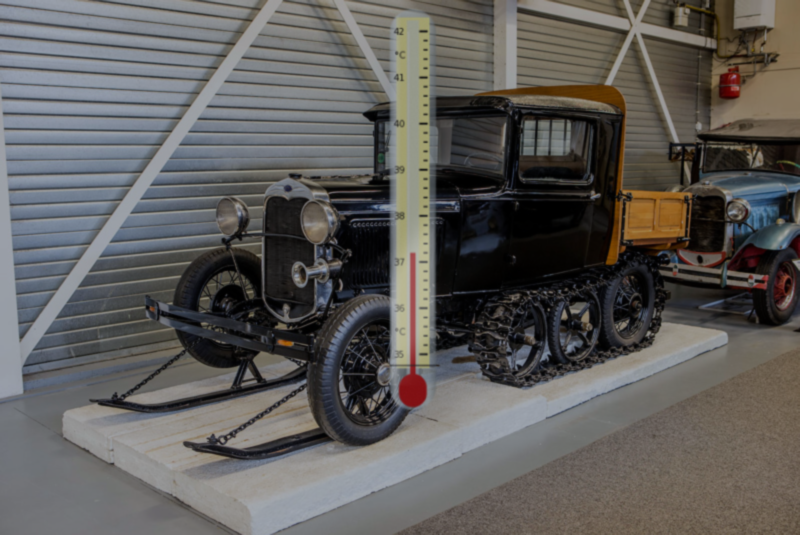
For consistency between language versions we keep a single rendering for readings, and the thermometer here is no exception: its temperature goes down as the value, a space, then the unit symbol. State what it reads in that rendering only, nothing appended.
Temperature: 37.2 °C
